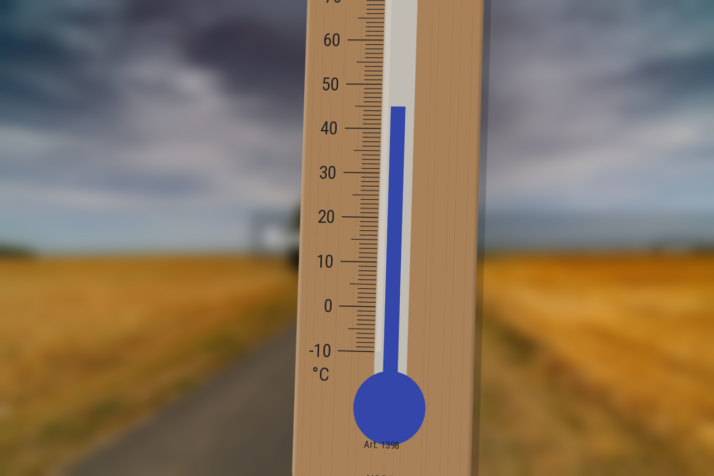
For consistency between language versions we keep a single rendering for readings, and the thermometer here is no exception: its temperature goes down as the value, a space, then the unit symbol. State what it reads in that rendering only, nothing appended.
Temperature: 45 °C
